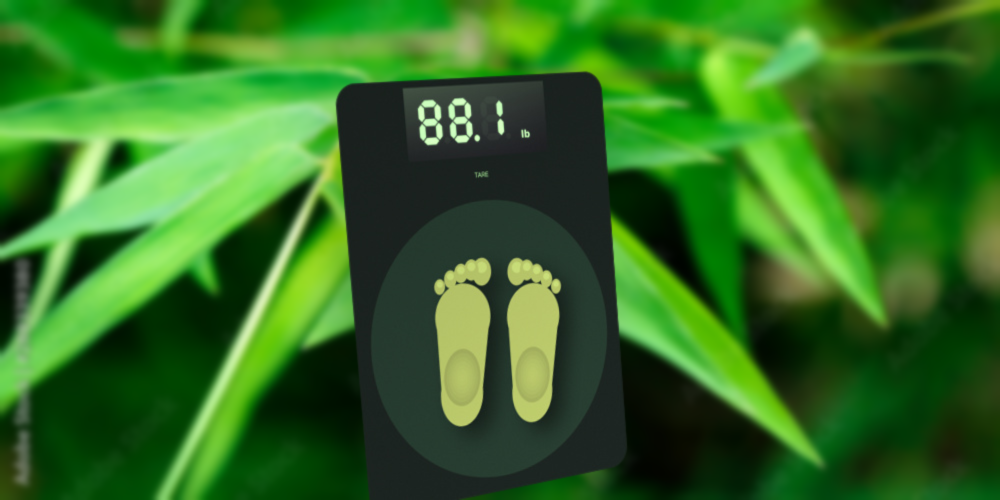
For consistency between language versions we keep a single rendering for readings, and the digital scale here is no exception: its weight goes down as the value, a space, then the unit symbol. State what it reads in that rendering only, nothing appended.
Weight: 88.1 lb
